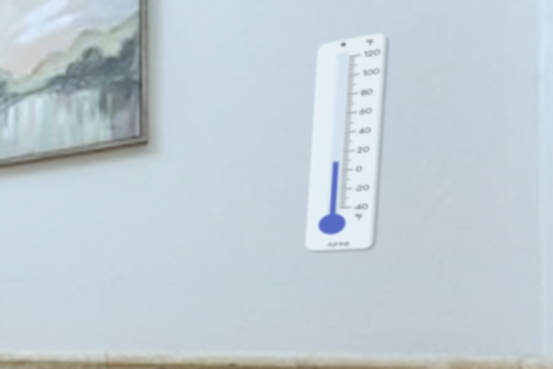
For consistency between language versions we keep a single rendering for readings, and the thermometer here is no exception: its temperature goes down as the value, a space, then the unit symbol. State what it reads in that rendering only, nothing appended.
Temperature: 10 °F
